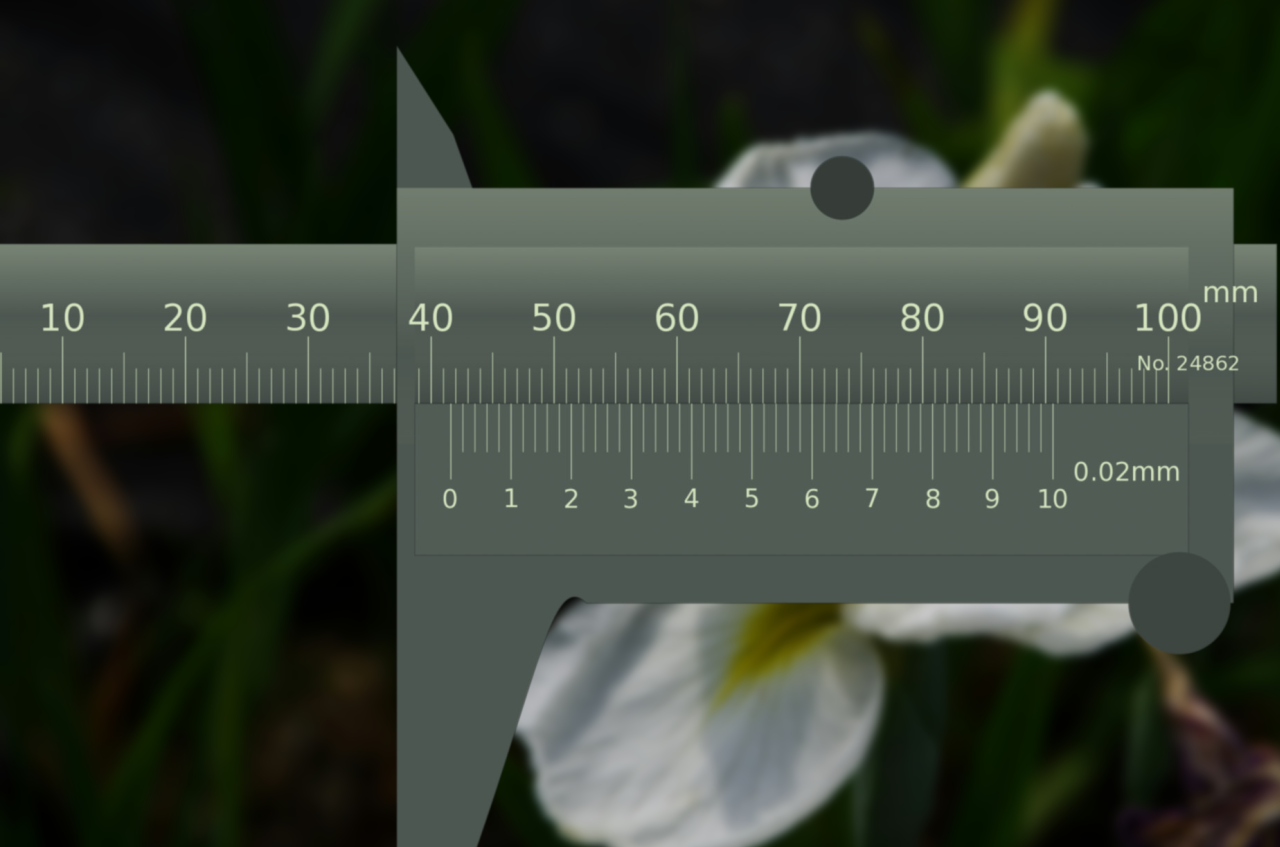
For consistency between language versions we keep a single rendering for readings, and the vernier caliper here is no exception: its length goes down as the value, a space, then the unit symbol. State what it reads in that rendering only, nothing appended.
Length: 41.6 mm
